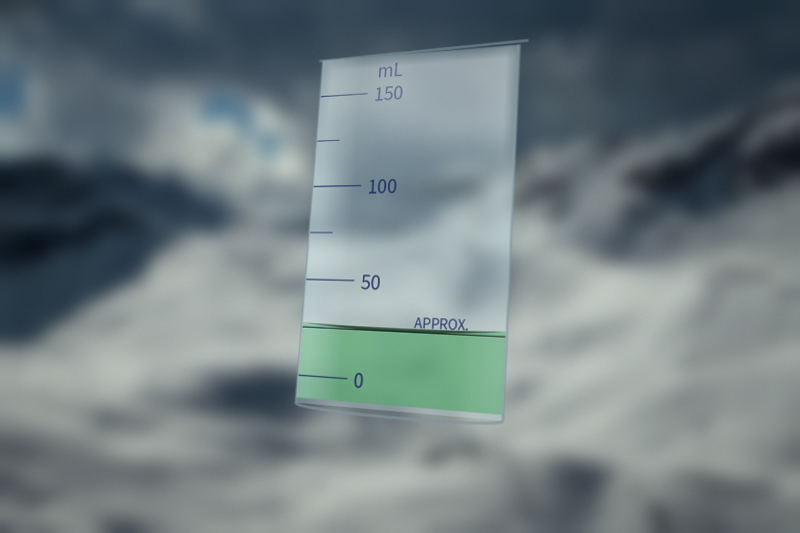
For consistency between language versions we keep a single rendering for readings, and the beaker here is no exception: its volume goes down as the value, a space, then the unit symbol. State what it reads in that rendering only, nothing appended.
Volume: 25 mL
